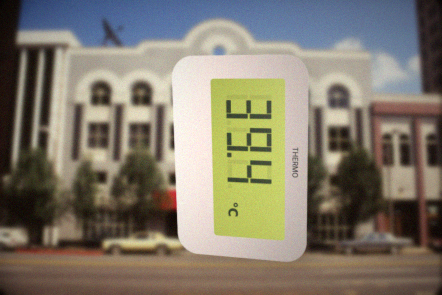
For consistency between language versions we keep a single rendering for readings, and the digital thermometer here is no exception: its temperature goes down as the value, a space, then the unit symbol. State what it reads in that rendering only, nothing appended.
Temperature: 39.4 °C
